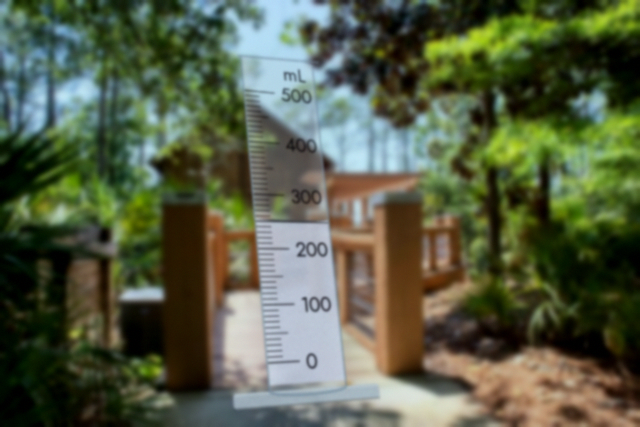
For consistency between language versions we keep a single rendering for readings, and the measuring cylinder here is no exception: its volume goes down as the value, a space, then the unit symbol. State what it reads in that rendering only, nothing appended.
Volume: 250 mL
